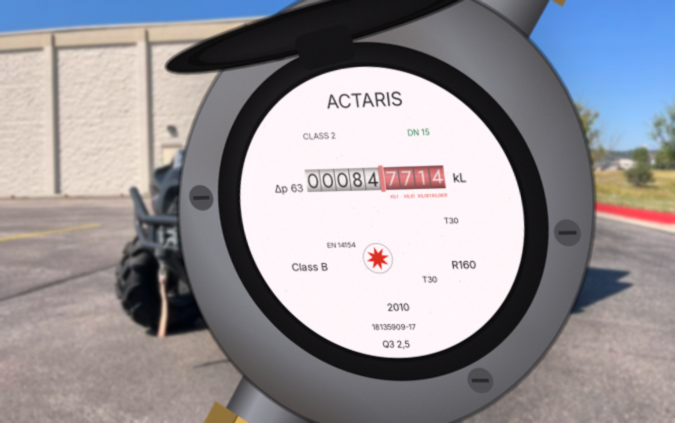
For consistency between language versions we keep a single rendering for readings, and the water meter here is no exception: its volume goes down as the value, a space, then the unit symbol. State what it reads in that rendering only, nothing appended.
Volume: 84.7714 kL
